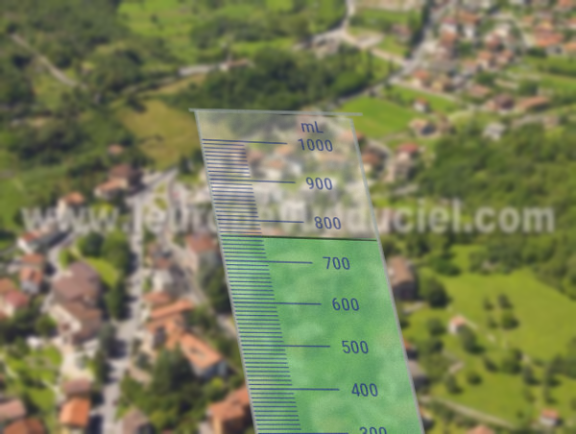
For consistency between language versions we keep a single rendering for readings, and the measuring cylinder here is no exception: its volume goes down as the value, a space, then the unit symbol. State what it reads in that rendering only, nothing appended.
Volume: 760 mL
